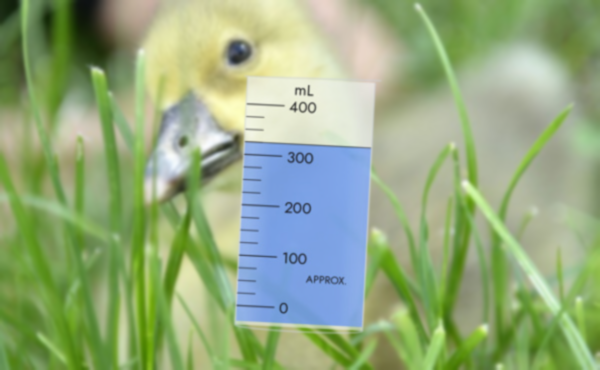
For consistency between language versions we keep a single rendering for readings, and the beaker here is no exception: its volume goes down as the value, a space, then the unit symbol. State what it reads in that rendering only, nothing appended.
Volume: 325 mL
